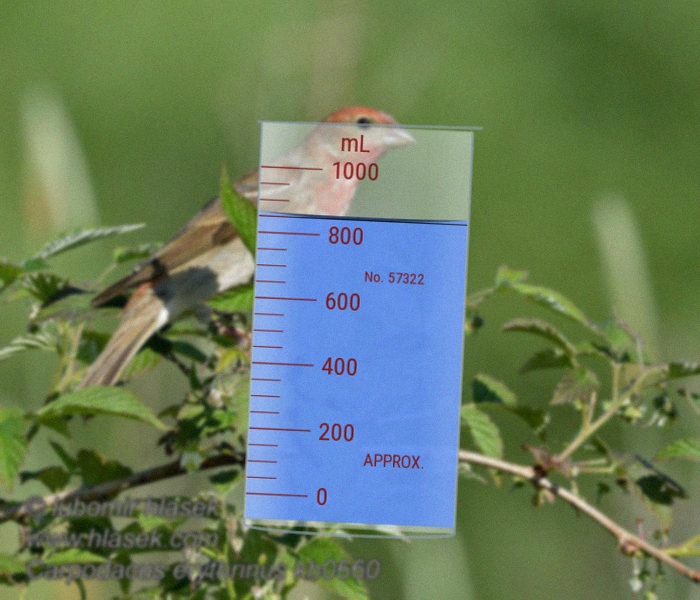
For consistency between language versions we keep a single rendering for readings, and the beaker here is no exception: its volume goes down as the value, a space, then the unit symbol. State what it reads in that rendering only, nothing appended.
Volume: 850 mL
